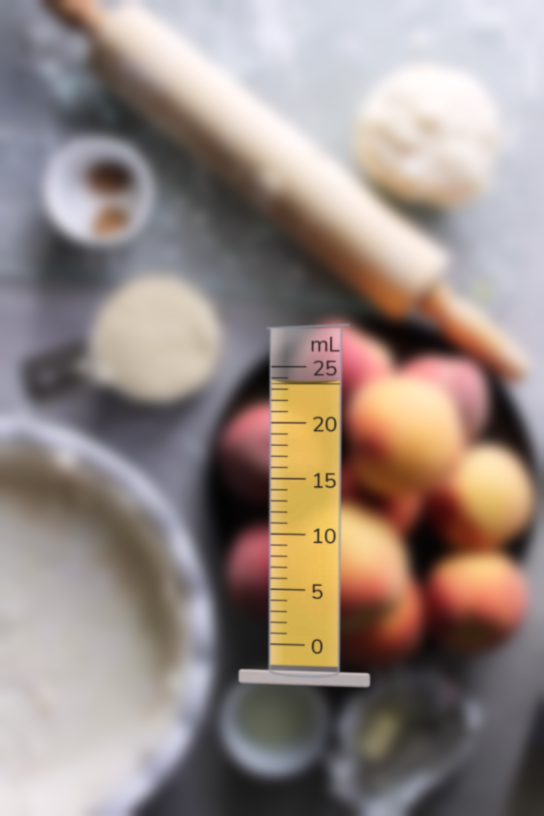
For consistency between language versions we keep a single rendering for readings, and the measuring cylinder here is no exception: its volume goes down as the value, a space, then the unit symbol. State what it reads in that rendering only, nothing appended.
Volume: 23.5 mL
